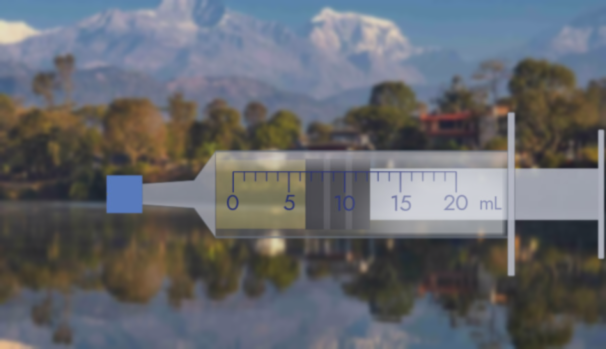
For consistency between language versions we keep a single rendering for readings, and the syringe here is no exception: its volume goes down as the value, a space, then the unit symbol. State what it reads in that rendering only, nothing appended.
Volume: 6.5 mL
